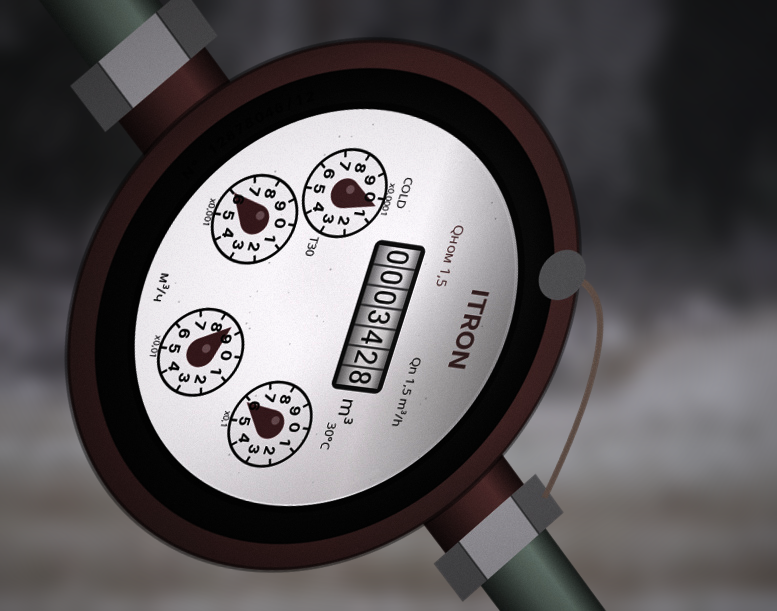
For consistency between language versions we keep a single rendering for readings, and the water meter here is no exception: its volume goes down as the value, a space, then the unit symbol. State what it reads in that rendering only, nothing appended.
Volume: 3428.5860 m³
